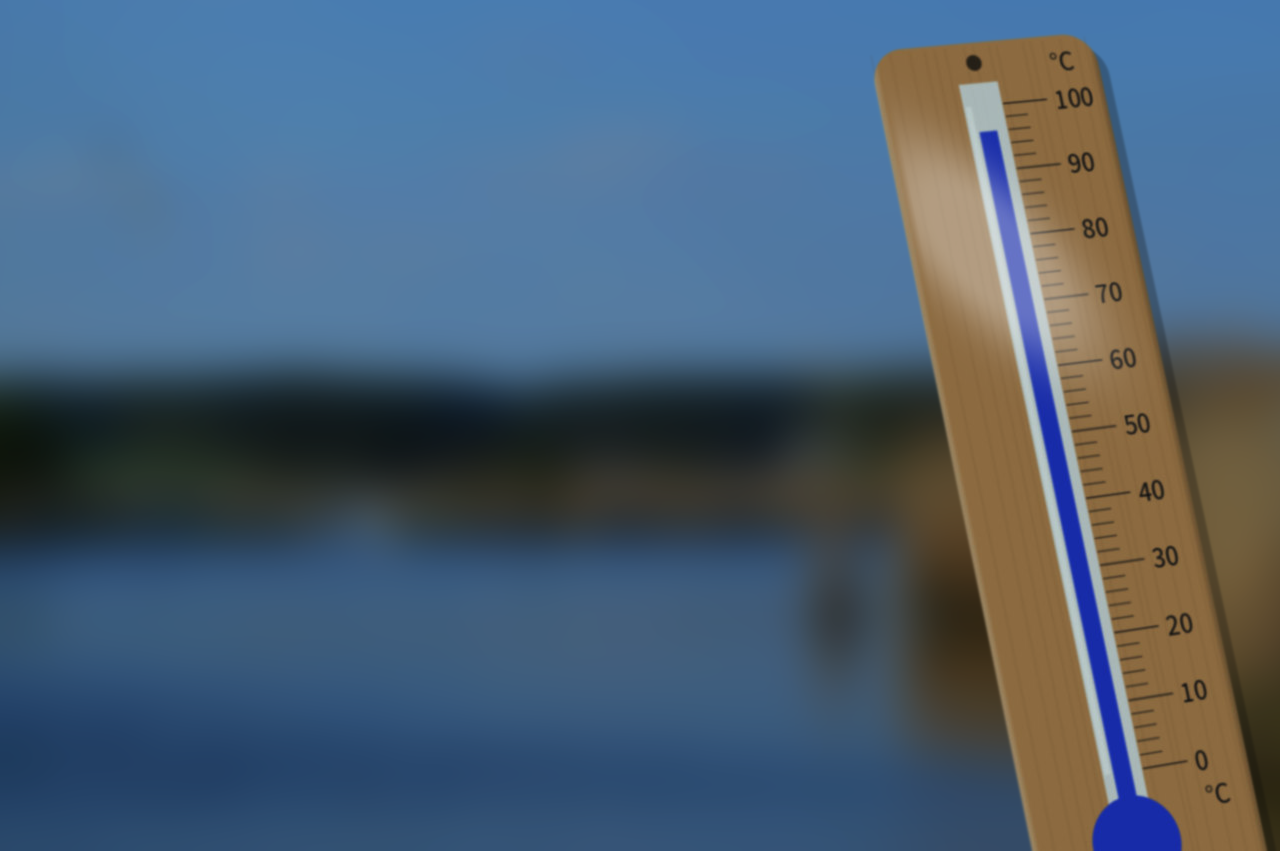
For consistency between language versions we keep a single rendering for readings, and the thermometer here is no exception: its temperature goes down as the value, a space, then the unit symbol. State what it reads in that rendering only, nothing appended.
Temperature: 96 °C
